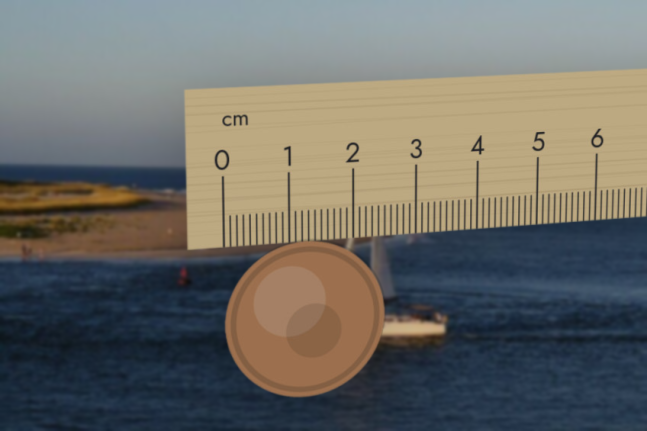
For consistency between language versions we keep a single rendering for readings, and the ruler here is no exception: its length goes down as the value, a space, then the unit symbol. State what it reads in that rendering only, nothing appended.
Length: 2.5 cm
